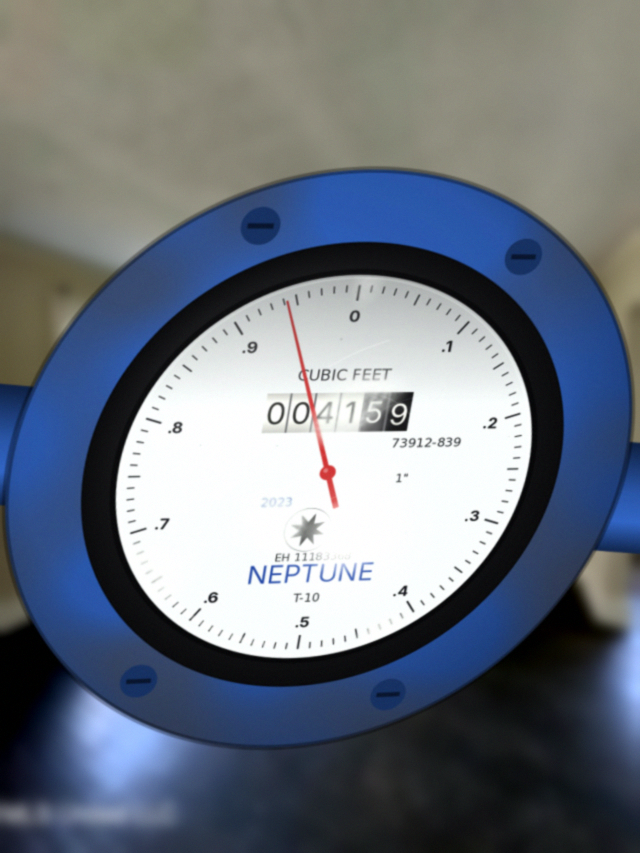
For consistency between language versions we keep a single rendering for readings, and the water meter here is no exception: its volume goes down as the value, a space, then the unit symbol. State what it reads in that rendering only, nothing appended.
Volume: 4158.94 ft³
